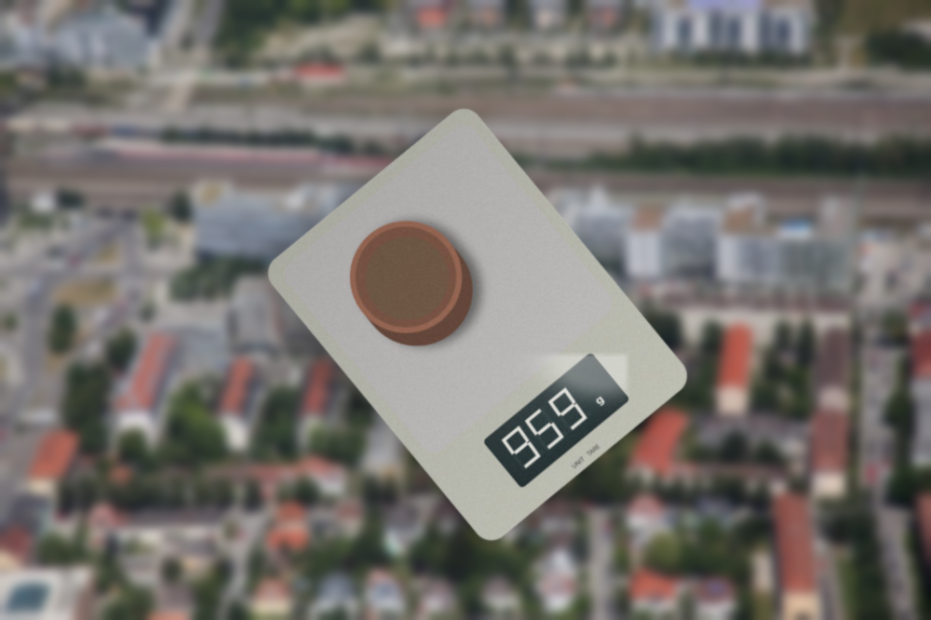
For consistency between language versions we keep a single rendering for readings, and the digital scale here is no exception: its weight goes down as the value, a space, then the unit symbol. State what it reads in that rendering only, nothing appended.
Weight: 959 g
